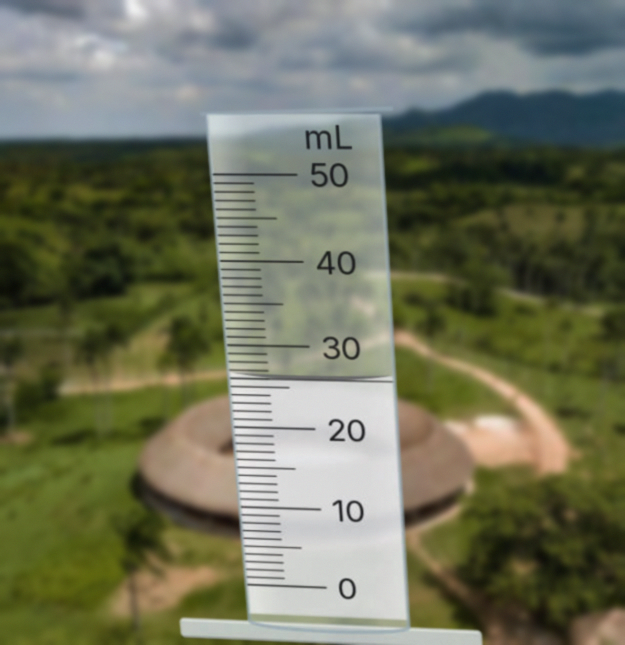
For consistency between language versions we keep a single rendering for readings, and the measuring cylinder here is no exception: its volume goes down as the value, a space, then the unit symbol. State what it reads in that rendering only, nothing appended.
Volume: 26 mL
